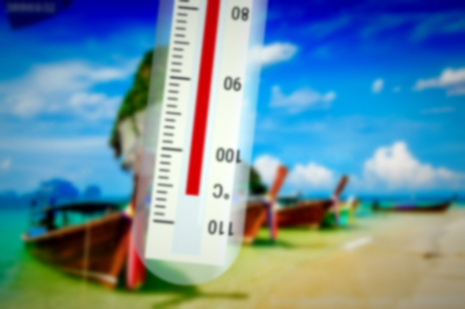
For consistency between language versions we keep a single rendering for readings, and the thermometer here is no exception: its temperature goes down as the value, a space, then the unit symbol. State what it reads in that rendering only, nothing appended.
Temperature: 106 °C
